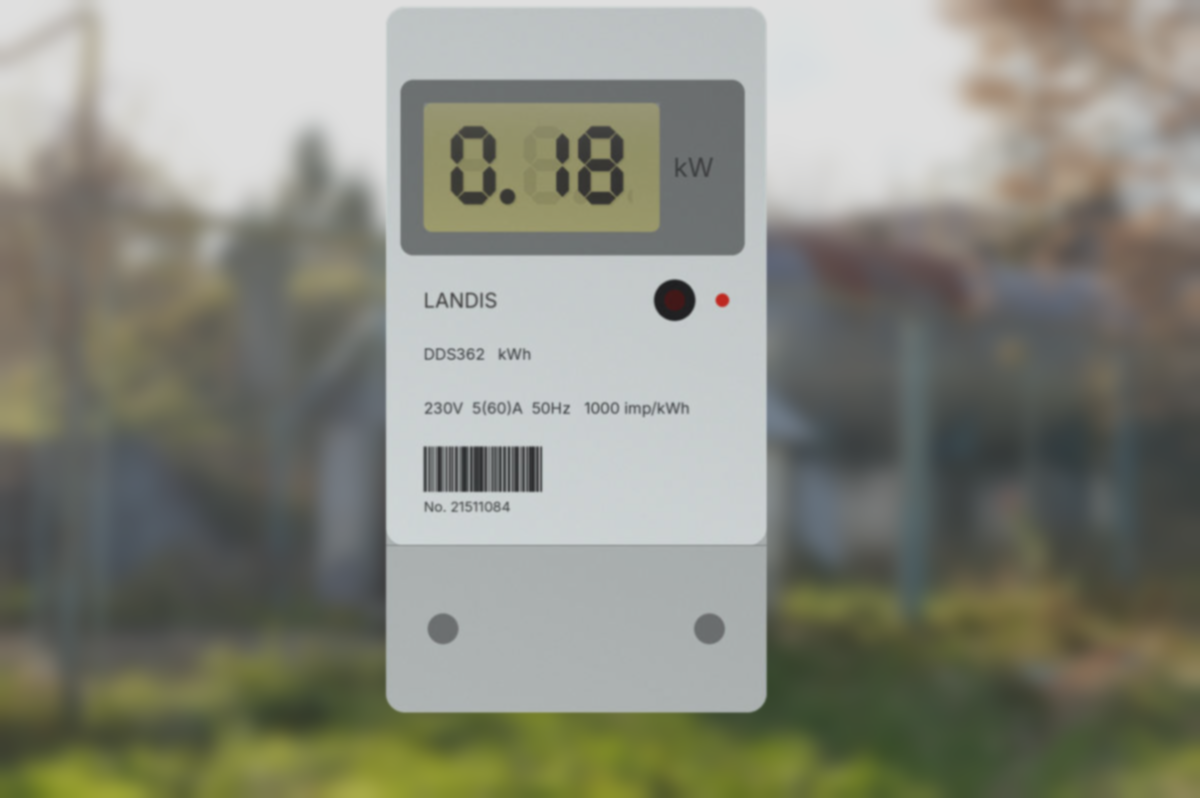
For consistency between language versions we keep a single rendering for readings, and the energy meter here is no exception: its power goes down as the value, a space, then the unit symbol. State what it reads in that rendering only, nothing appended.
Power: 0.18 kW
